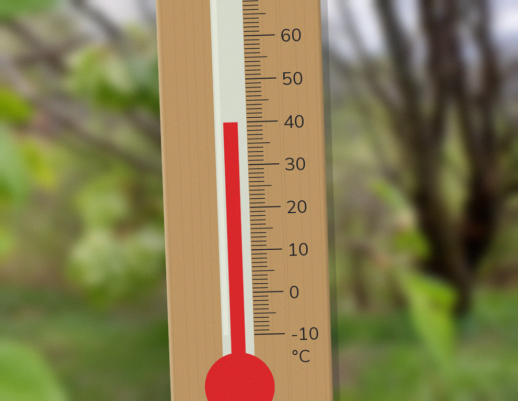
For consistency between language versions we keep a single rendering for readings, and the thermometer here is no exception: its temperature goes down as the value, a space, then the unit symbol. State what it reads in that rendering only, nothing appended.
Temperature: 40 °C
